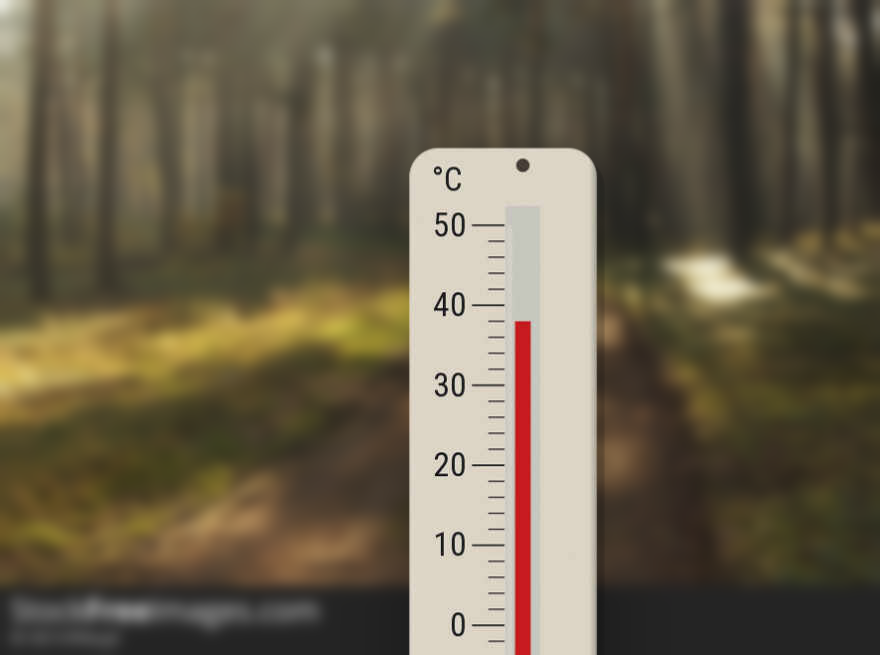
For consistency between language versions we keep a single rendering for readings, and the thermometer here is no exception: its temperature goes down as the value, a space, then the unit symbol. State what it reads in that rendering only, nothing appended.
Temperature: 38 °C
